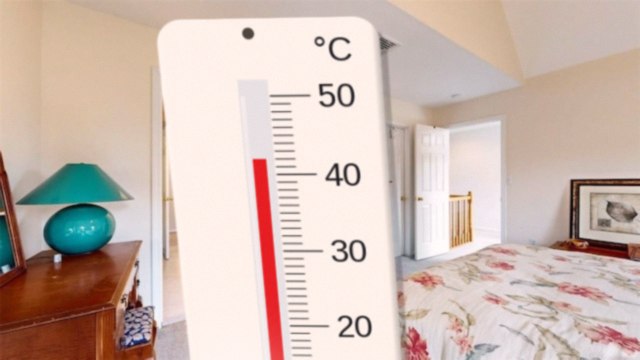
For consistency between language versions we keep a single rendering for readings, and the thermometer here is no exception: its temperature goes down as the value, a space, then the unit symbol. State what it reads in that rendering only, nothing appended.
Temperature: 42 °C
